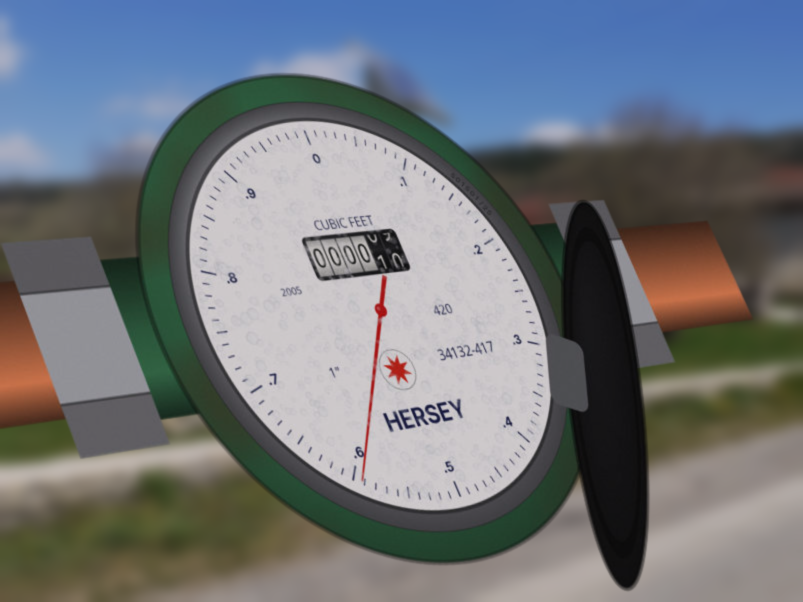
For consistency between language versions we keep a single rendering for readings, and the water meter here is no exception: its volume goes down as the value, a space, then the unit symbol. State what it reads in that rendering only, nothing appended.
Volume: 9.59 ft³
